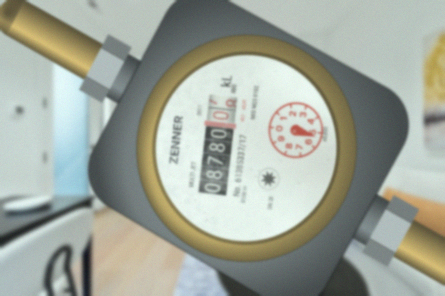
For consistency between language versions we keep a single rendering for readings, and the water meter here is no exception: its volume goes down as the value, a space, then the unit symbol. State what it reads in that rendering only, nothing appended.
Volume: 8780.075 kL
